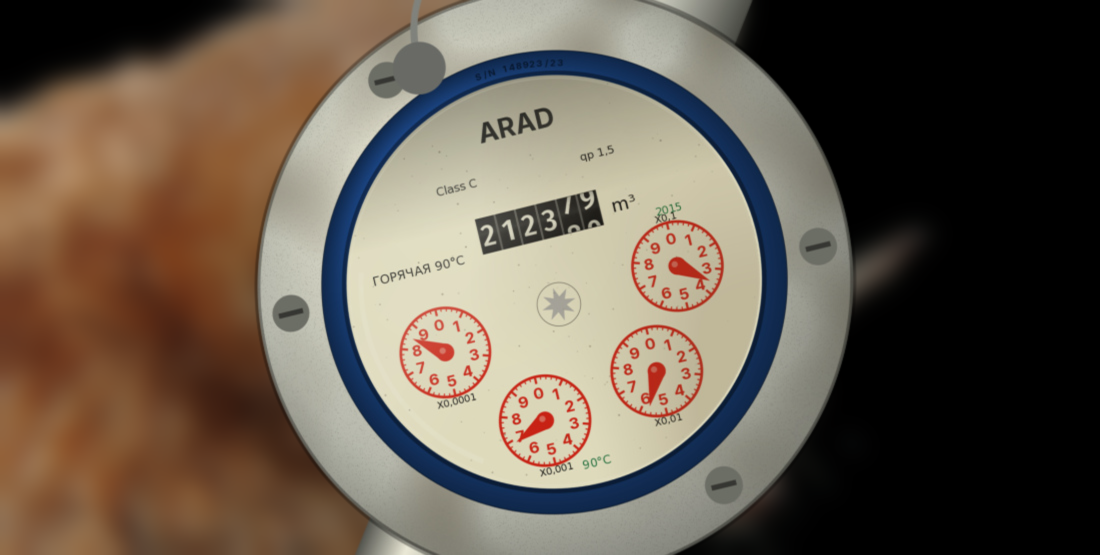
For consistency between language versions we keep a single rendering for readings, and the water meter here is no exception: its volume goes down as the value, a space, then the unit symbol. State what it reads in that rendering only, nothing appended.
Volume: 212379.3568 m³
